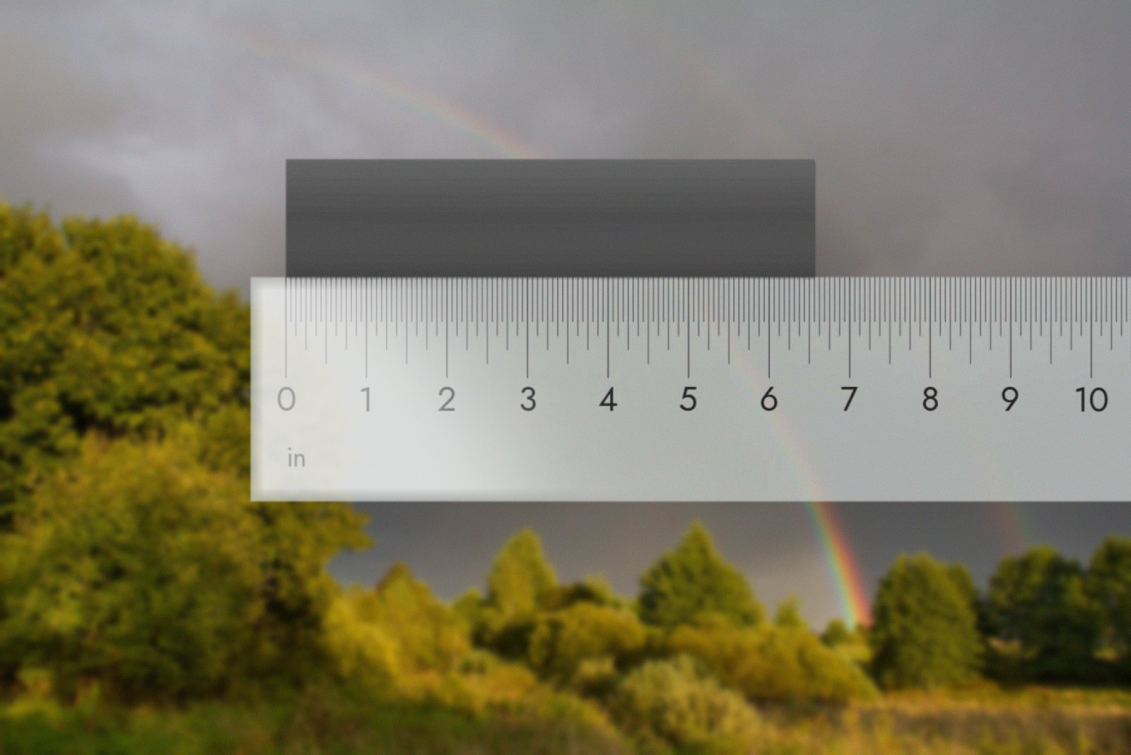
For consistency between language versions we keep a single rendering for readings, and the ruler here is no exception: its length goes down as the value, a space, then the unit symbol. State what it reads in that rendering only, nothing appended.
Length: 6.5625 in
